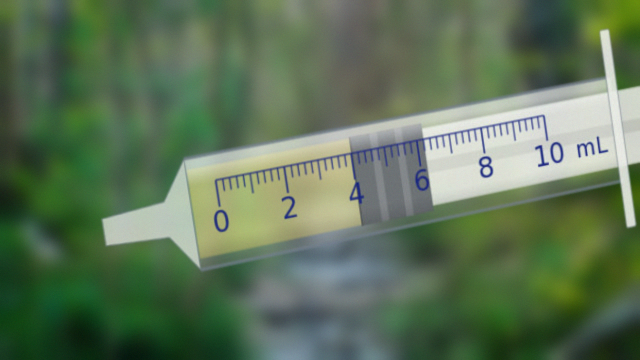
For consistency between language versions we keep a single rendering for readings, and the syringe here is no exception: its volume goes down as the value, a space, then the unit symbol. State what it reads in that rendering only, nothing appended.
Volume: 4 mL
